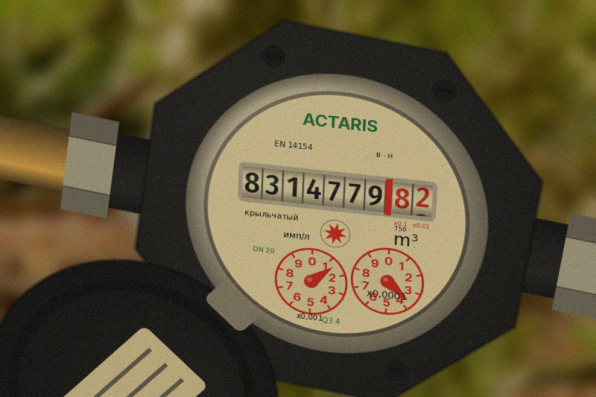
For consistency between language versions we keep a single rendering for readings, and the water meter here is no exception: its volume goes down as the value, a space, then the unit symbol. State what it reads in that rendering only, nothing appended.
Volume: 8314779.8213 m³
